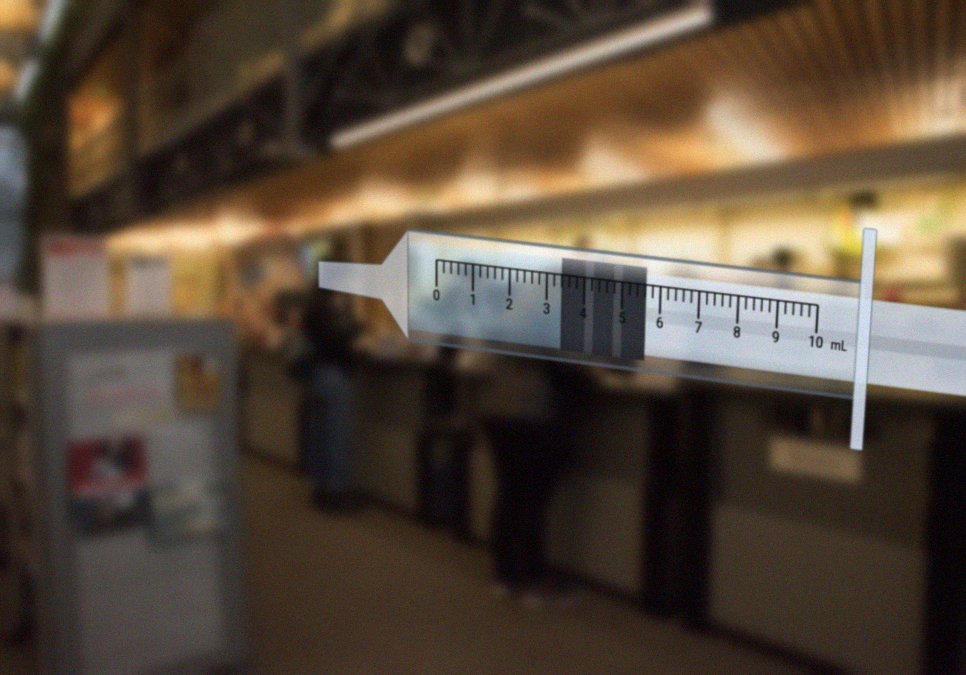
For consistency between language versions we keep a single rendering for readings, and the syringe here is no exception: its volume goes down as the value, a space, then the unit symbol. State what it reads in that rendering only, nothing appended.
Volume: 3.4 mL
